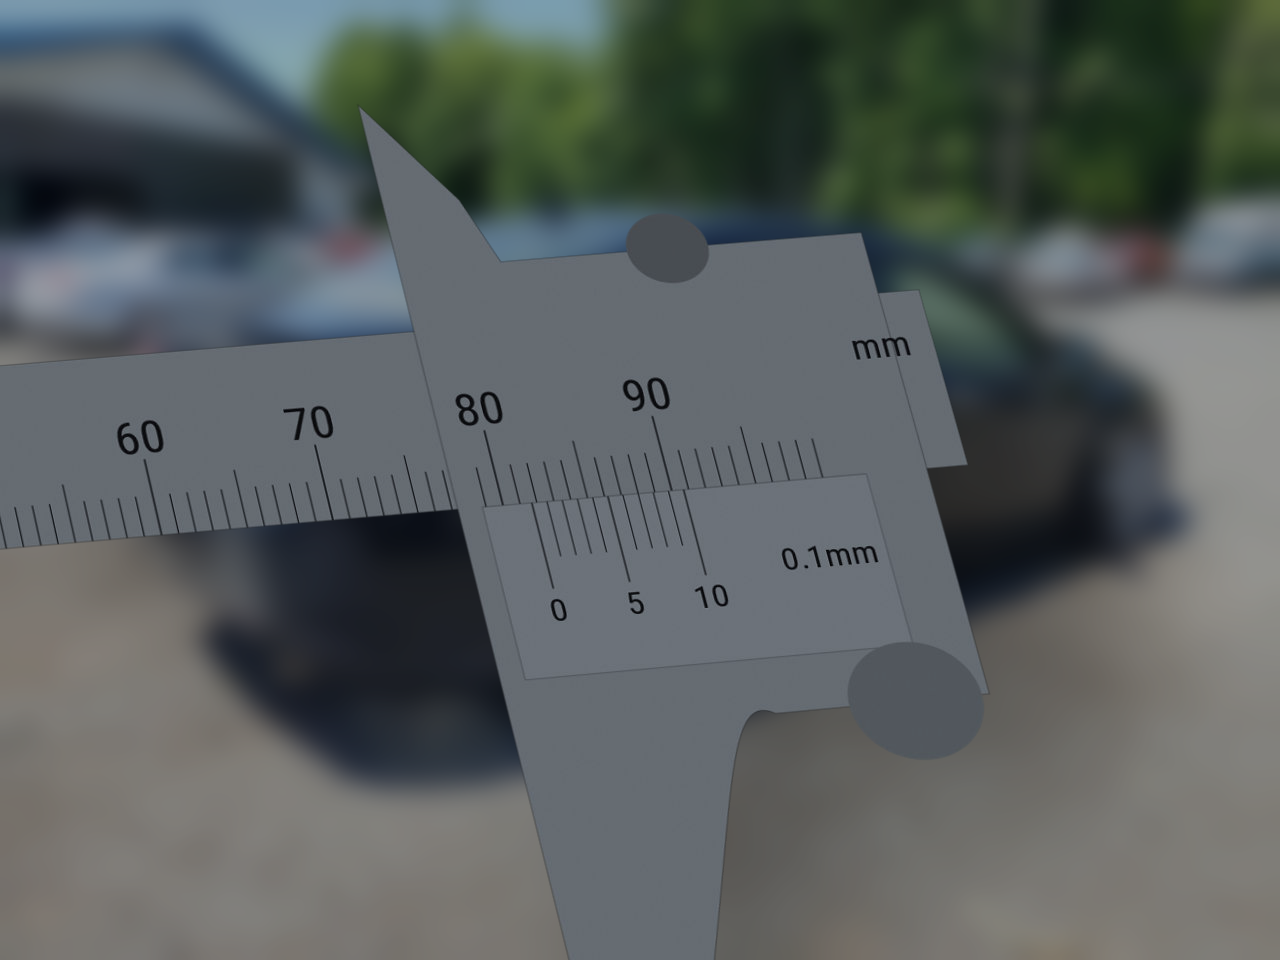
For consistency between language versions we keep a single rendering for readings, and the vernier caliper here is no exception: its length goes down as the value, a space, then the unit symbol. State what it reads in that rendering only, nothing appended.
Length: 81.7 mm
